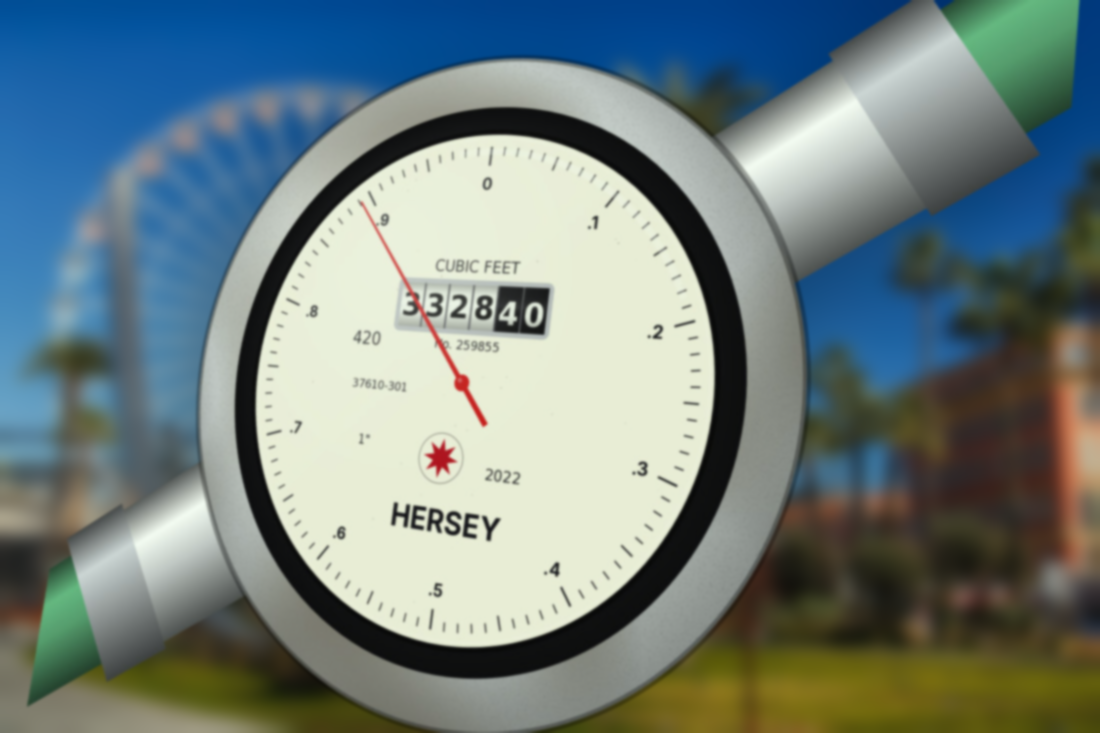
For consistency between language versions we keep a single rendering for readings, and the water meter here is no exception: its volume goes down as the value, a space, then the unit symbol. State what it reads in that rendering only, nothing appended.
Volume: 332839.89 ft³
